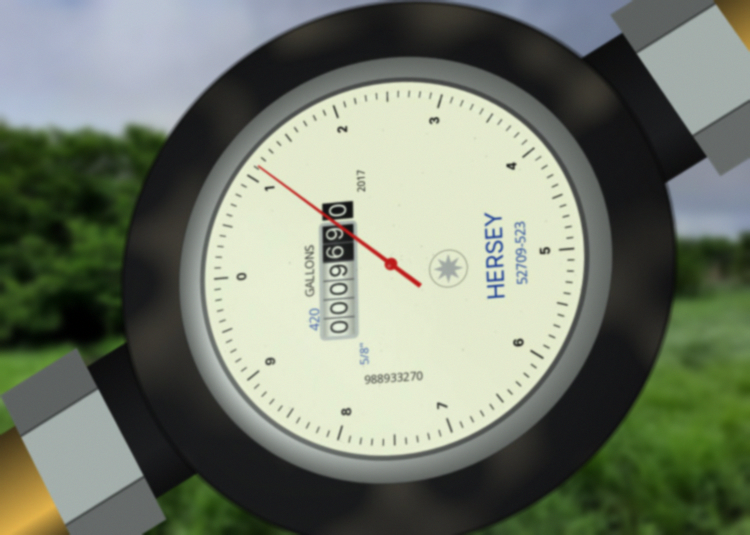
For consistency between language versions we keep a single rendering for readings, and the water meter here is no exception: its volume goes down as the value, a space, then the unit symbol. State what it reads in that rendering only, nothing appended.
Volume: 9691.1 gal
